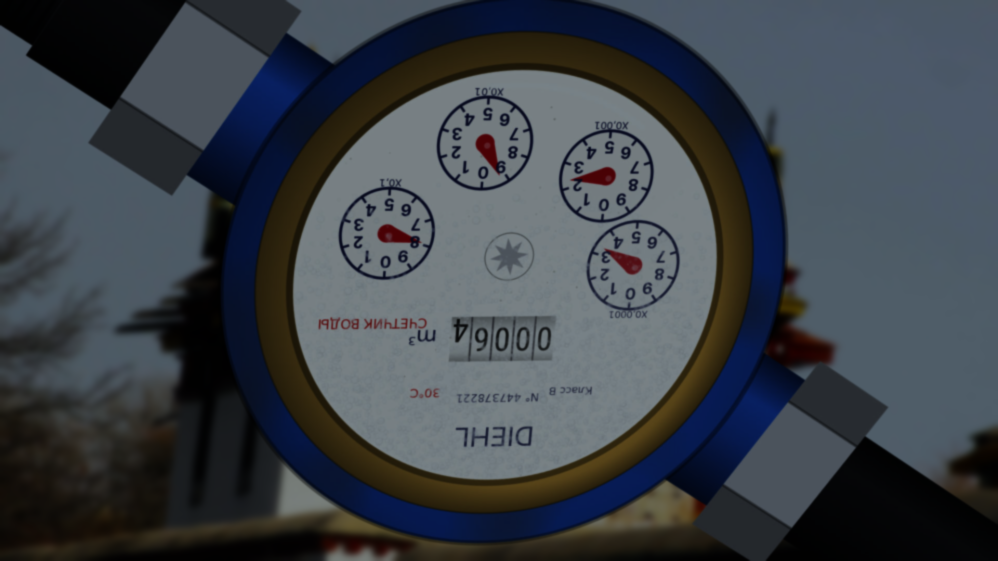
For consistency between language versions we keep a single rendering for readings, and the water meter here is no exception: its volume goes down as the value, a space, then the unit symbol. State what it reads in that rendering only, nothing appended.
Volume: 63.7923 m³
